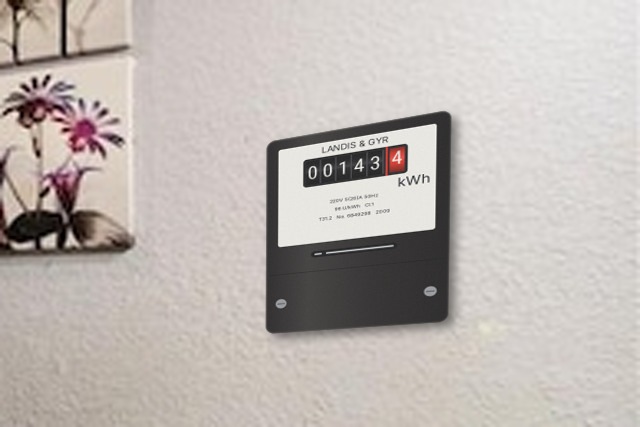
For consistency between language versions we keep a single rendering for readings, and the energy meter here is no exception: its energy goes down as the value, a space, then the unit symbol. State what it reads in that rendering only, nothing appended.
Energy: 143.4 kWh
